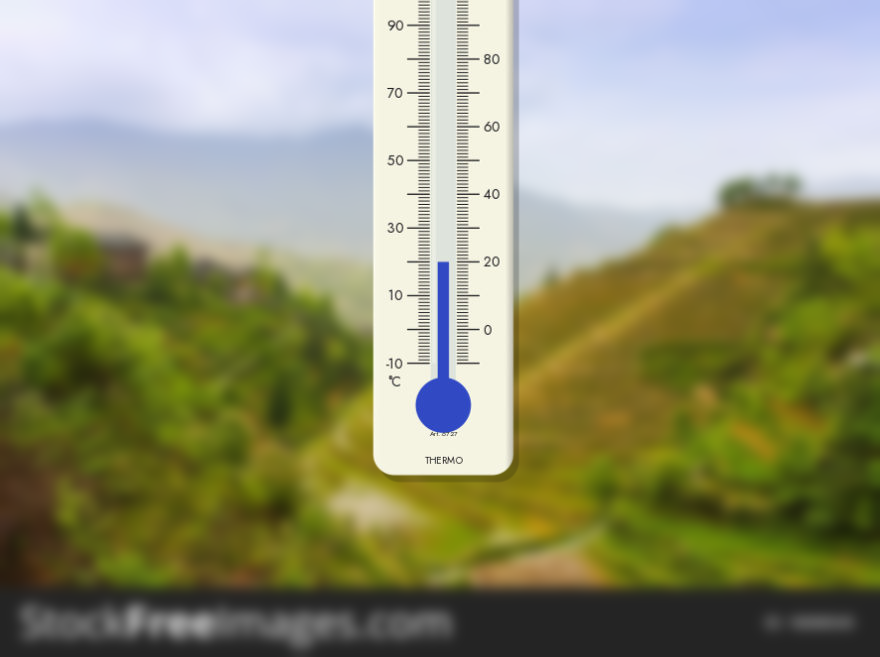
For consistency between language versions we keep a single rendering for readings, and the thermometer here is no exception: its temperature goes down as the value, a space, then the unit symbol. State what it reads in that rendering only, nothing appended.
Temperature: 20 °C
